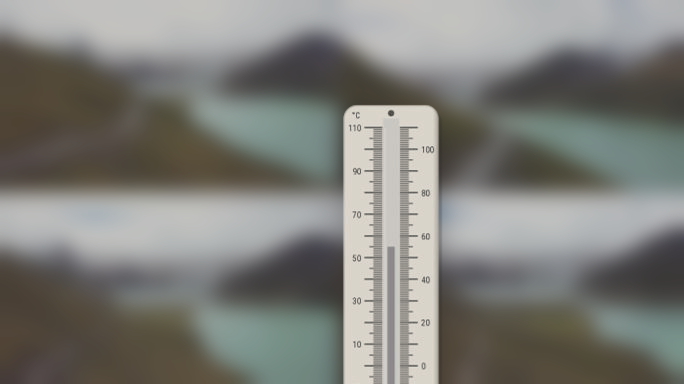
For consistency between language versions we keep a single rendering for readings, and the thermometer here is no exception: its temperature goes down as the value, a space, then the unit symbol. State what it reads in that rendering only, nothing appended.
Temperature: 55 °C
